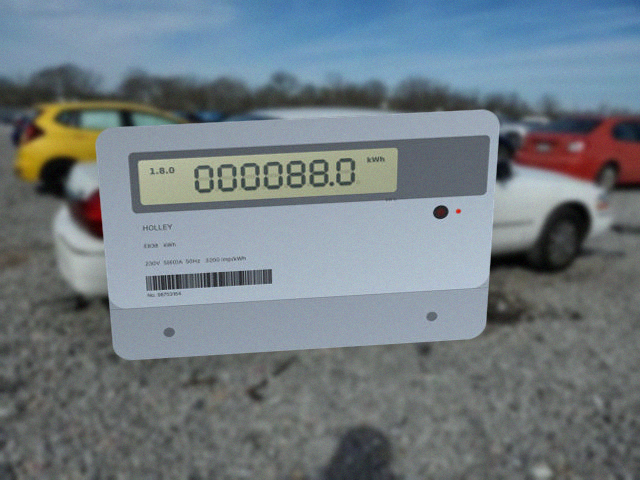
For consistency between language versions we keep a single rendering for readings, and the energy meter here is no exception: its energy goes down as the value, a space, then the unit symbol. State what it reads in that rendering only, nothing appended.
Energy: 88.0 kWh
